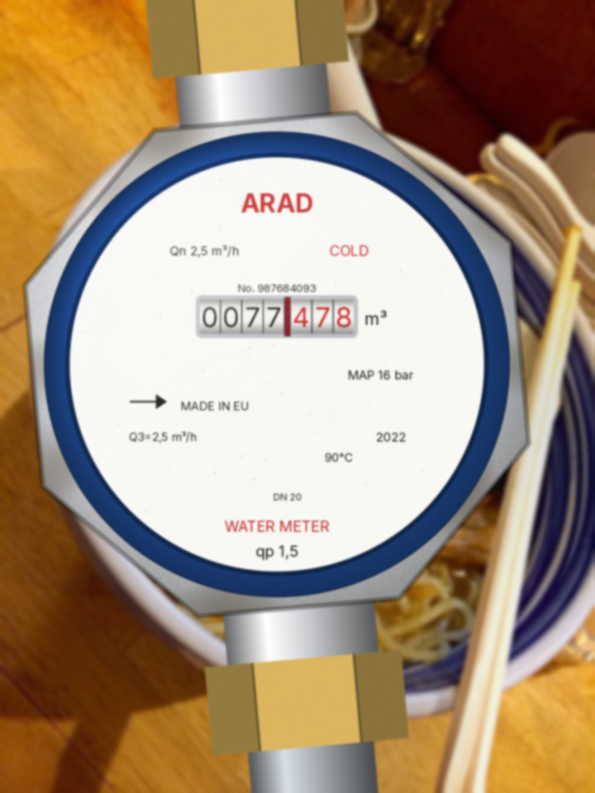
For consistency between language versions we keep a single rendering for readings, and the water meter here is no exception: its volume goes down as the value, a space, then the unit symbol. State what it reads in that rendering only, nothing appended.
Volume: 77.478 m³
